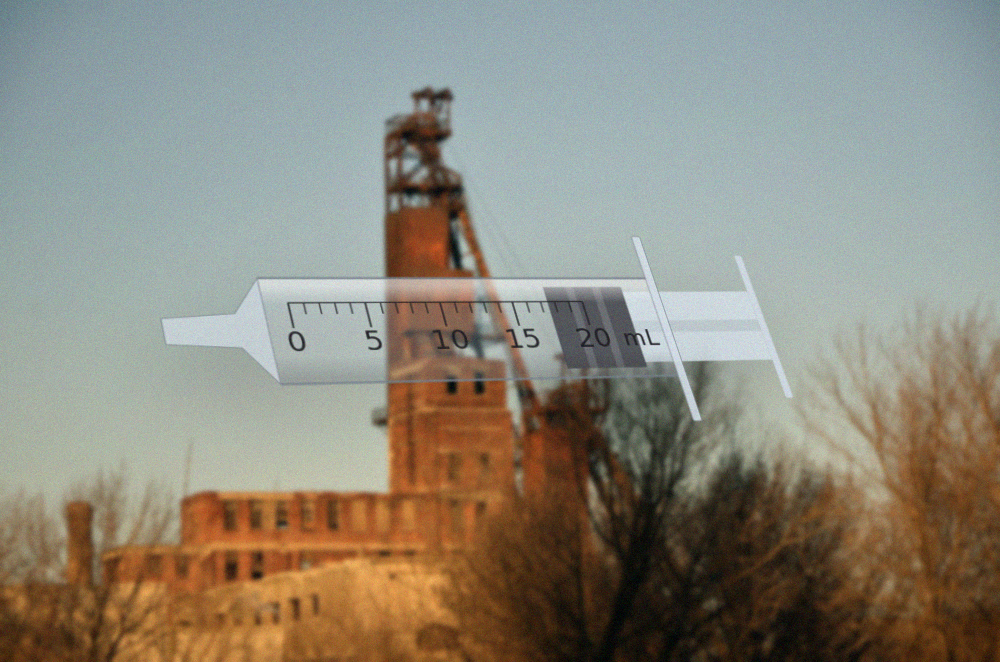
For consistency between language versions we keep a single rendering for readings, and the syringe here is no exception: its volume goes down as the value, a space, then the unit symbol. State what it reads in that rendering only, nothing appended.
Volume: 17.5 mL
